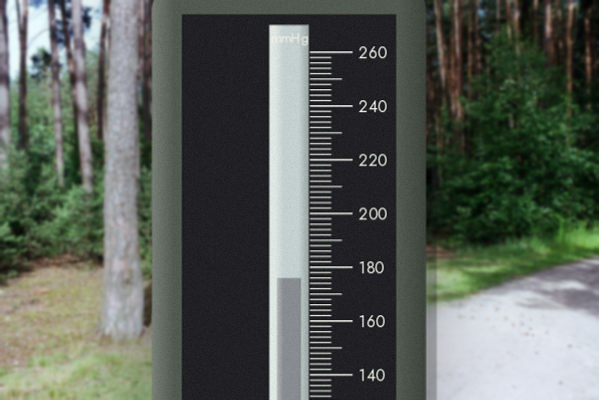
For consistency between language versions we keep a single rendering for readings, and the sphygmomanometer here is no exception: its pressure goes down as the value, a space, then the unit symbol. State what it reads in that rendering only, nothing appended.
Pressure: 176 mmHg
